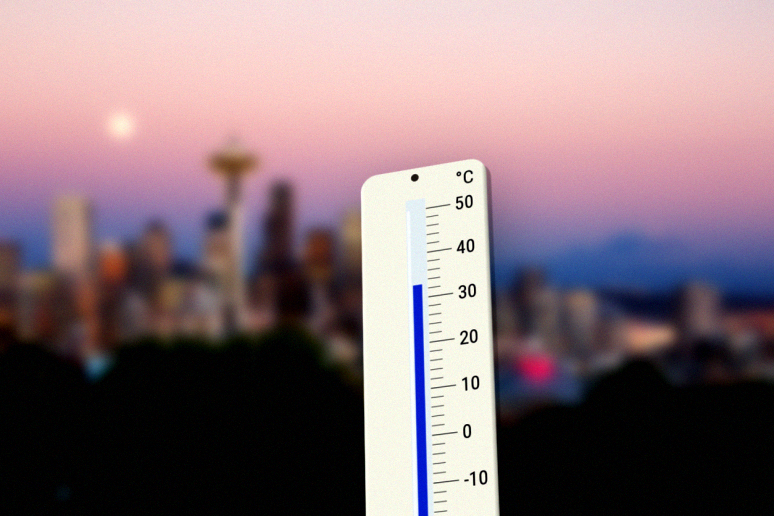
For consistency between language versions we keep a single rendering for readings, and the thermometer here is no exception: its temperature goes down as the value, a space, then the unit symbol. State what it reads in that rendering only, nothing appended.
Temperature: 33 °C
